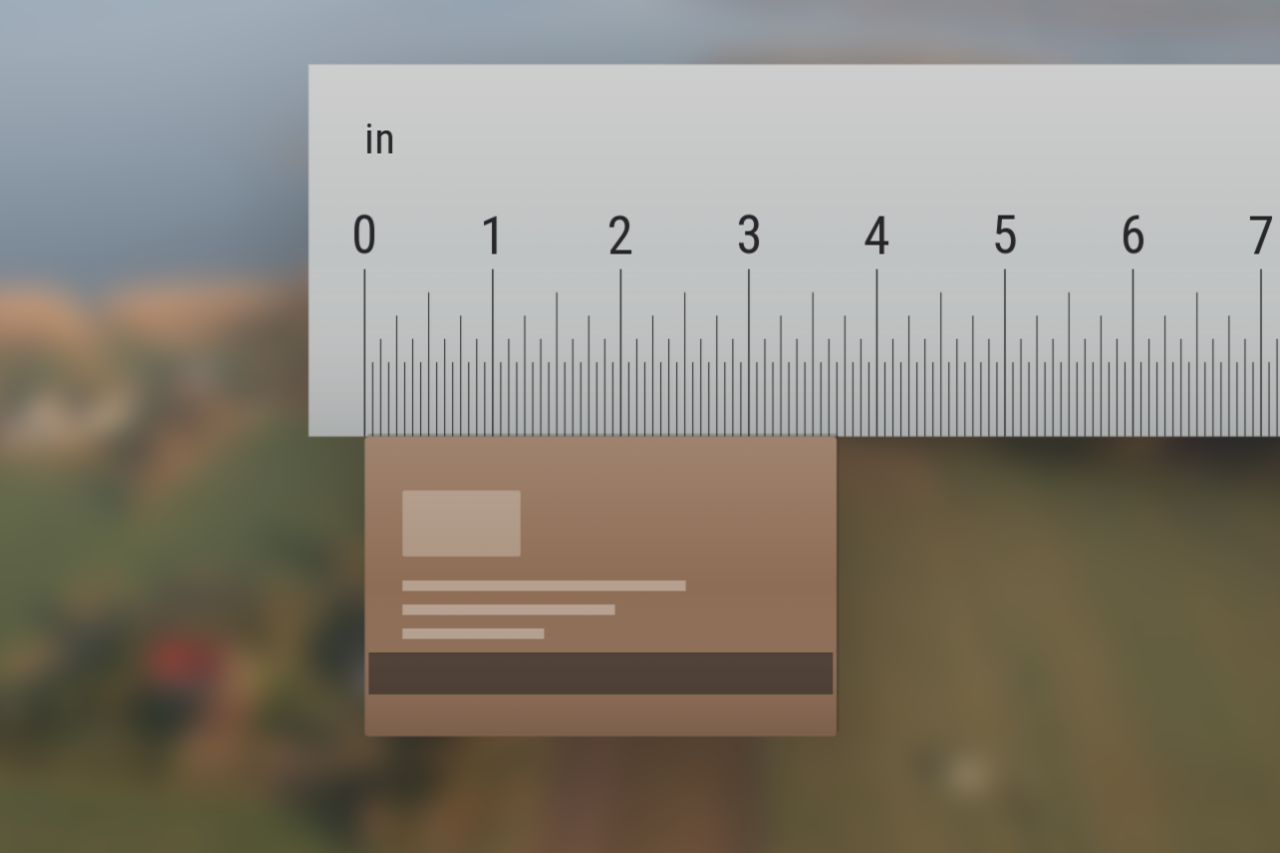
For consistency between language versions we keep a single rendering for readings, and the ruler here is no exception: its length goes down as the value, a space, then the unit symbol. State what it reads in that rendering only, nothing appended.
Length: 3.6875 in
